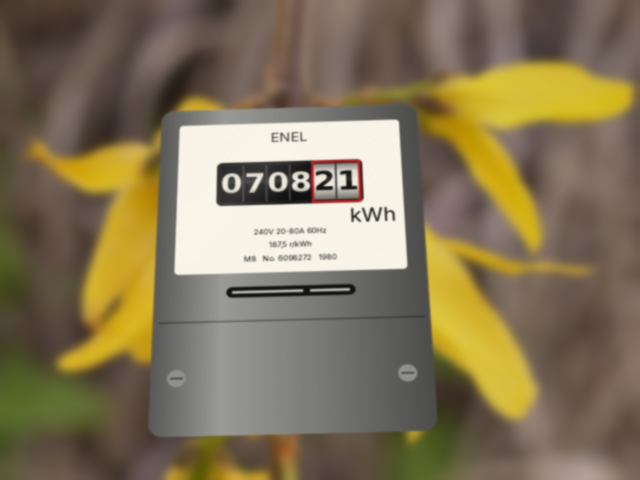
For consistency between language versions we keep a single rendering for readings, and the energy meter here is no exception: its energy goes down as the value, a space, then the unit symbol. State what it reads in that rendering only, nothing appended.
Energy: 708.21 kWh
